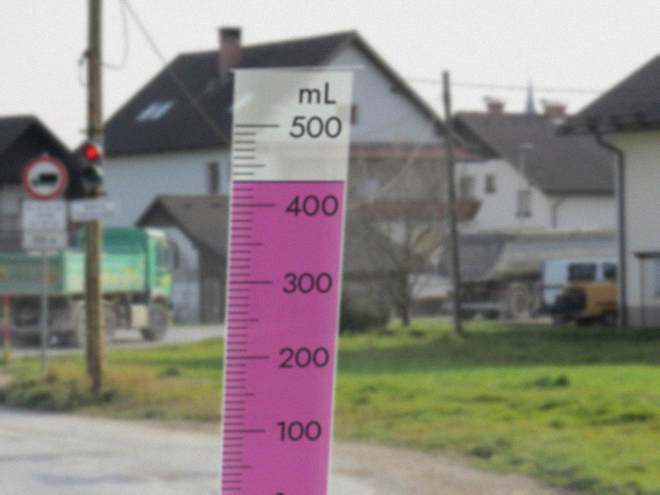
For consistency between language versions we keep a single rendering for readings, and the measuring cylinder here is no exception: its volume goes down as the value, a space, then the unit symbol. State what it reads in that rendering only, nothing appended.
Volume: 430 mL
